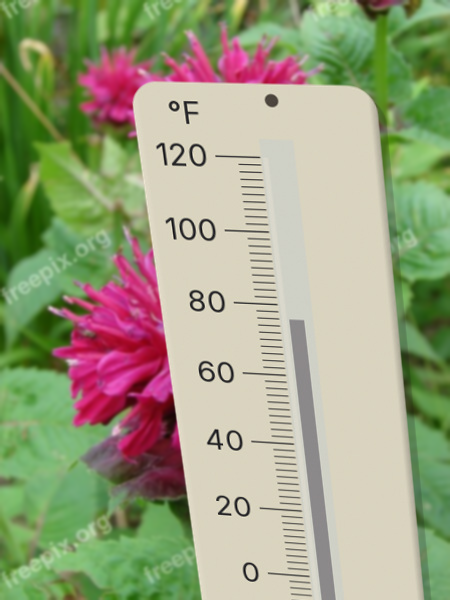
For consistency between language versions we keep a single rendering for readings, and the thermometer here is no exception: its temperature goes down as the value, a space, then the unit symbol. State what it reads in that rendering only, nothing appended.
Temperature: 76 °F
